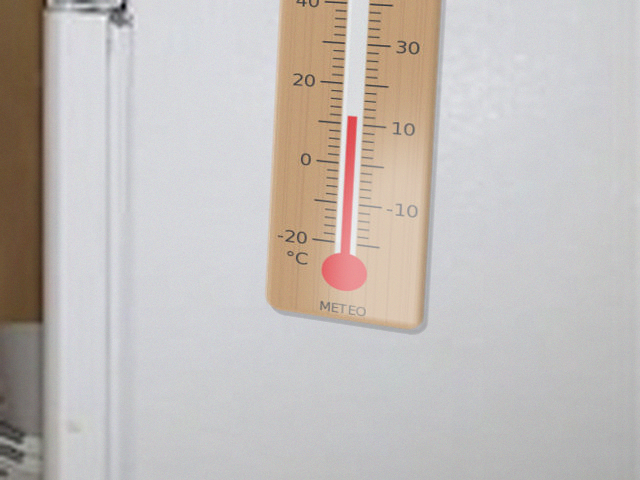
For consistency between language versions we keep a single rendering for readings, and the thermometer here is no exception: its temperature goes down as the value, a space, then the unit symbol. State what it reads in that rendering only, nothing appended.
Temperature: 12 °C
